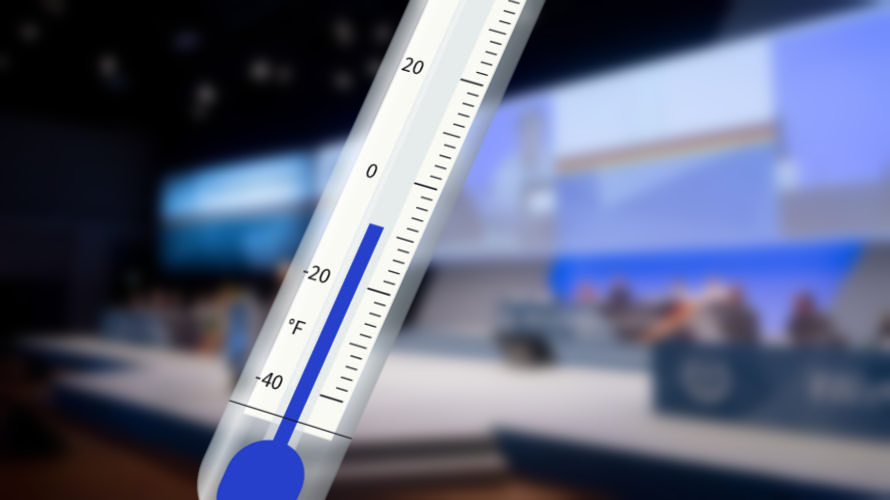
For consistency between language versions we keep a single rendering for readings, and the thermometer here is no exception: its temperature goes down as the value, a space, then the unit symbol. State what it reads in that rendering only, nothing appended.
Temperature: -9 °F
